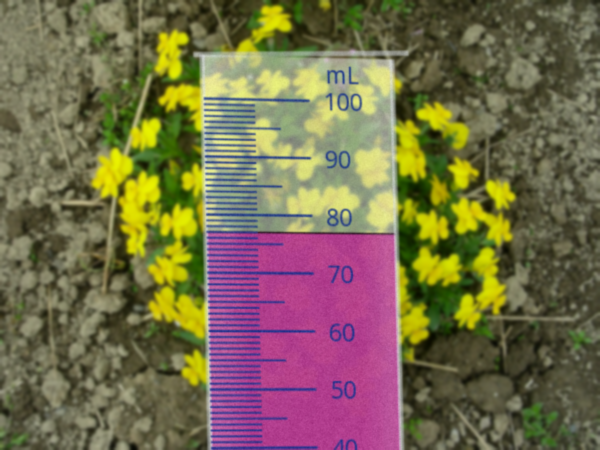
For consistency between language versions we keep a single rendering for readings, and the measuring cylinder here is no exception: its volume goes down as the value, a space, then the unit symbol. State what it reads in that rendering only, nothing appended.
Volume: 77 mL
